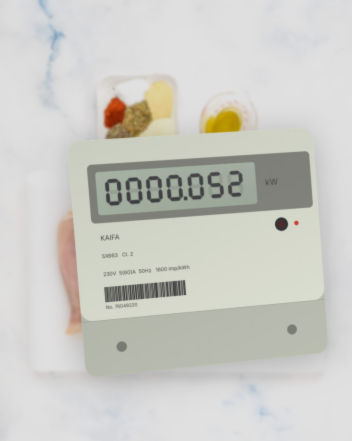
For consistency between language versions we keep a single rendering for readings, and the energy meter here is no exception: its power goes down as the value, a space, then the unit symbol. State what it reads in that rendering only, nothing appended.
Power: 0.052 kW
